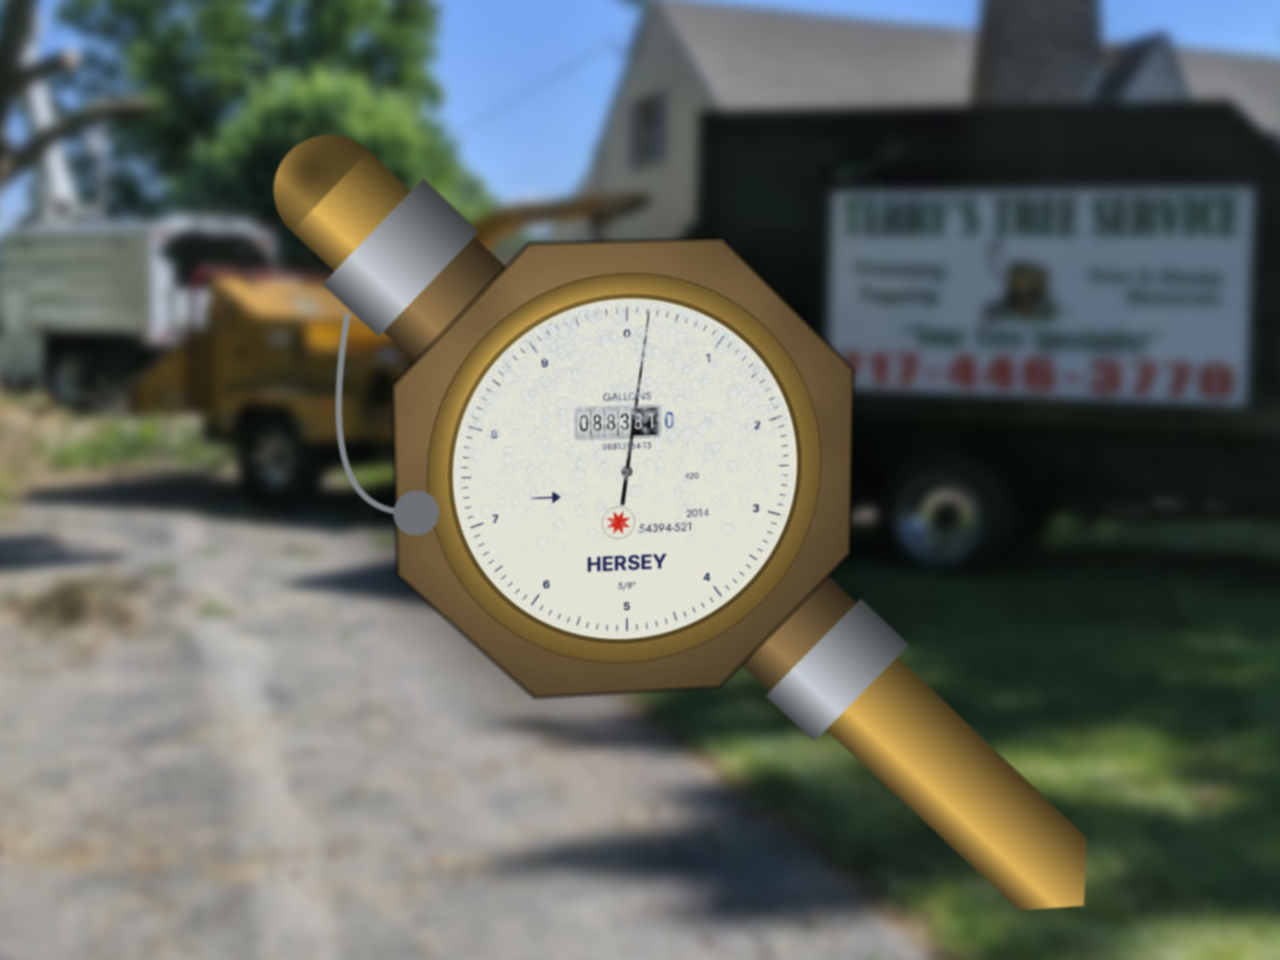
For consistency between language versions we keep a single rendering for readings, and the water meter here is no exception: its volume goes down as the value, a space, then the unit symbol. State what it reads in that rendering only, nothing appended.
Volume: 883810.2 gal
